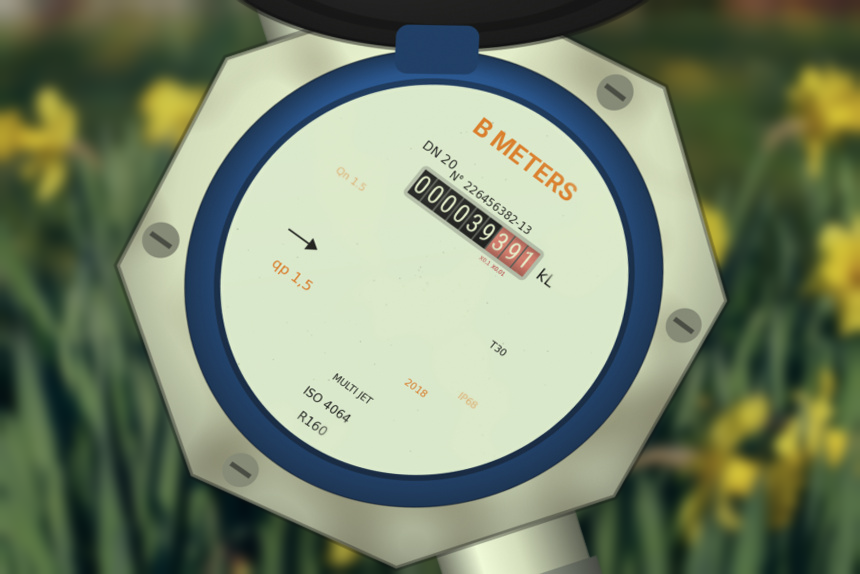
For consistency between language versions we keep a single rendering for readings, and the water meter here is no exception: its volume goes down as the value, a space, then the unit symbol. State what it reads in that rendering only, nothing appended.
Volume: 39.391 kL
